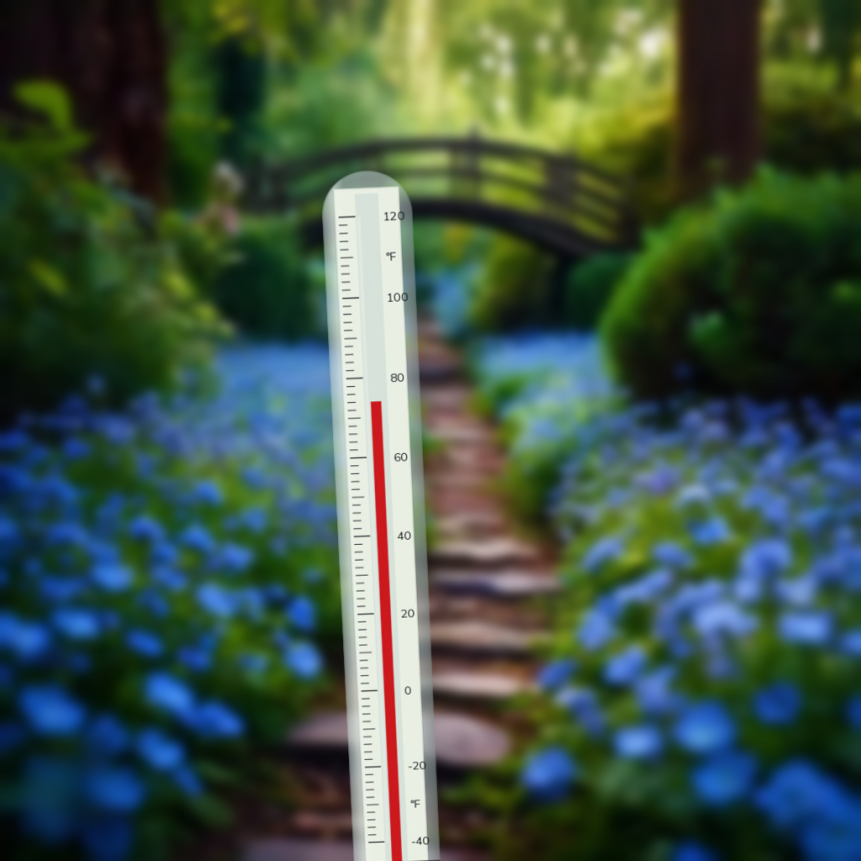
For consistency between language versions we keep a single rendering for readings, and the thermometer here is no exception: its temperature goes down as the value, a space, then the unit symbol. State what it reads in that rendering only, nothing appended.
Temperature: 74 °F
